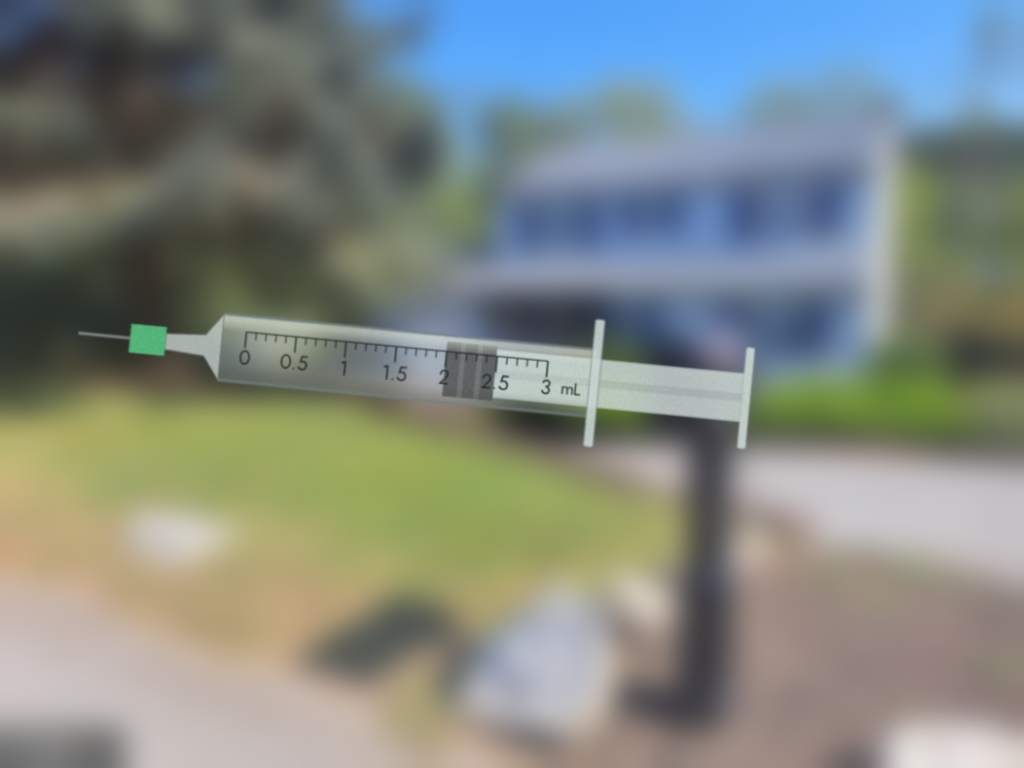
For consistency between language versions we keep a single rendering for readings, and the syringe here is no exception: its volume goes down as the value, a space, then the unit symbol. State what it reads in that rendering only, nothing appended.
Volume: 2 mL
